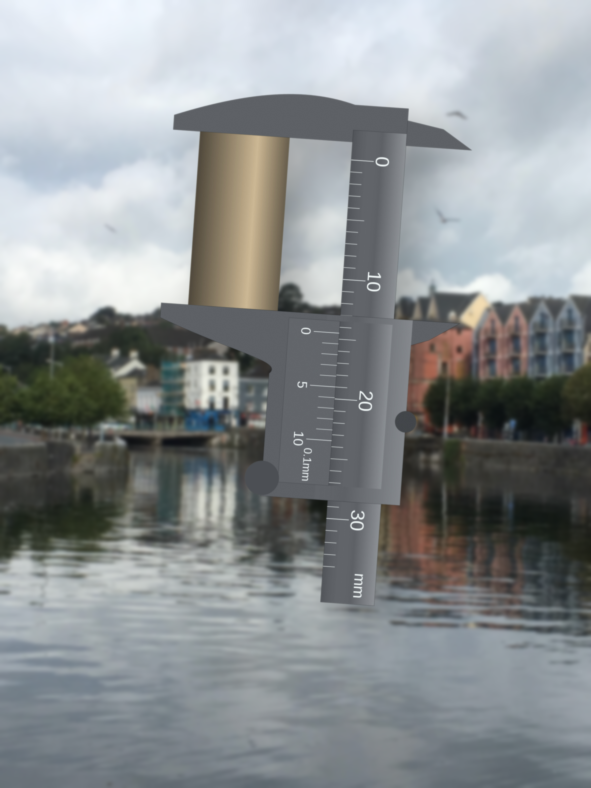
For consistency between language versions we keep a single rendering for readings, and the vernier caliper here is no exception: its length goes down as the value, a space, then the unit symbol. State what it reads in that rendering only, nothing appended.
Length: 14.5 mm
